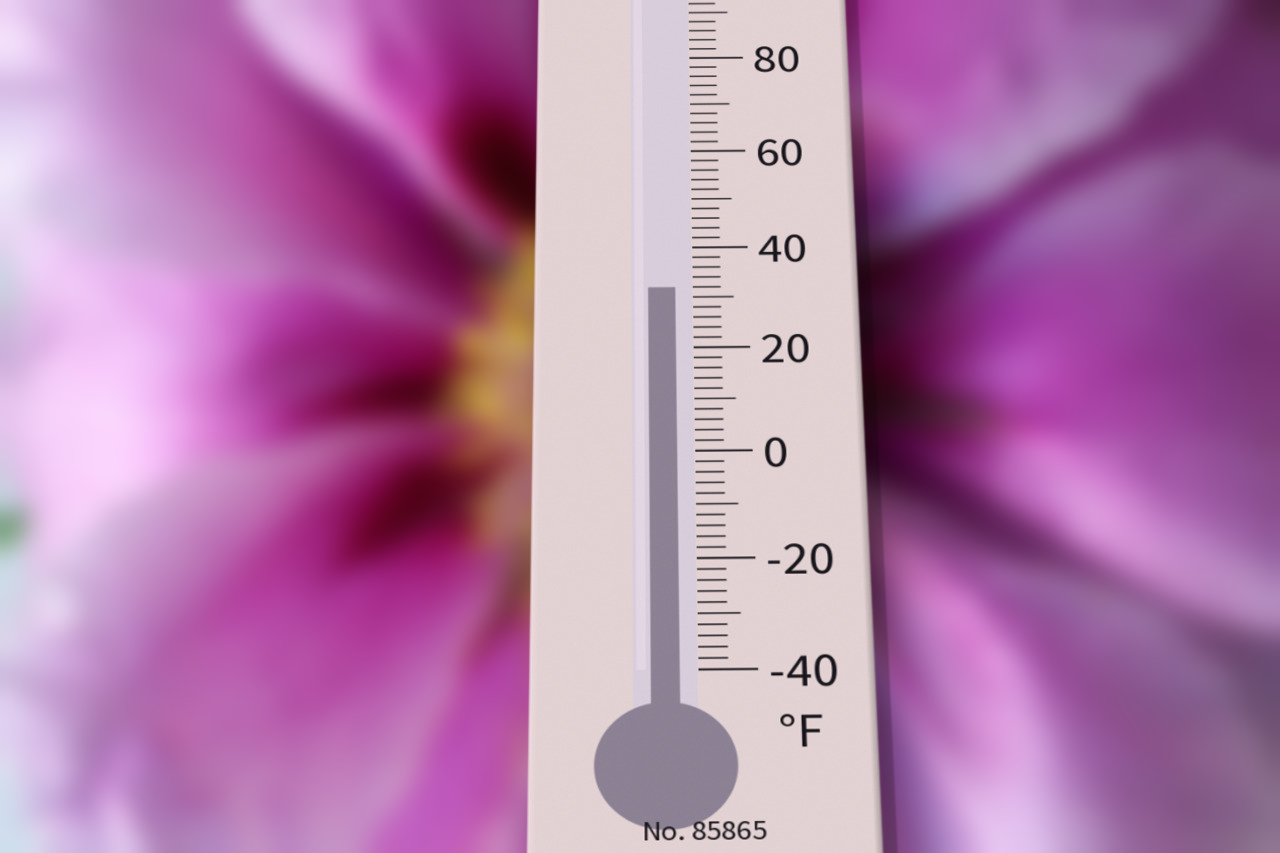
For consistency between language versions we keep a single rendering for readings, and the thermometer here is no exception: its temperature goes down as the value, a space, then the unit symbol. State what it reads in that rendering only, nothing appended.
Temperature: 32 °F
